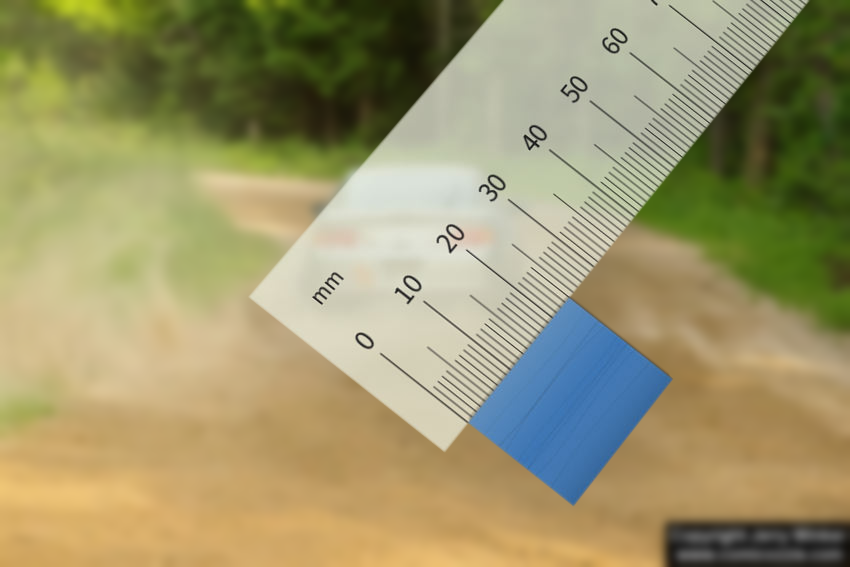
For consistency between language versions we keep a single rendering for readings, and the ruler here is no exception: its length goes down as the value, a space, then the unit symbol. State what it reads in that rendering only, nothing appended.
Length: 24 mm
